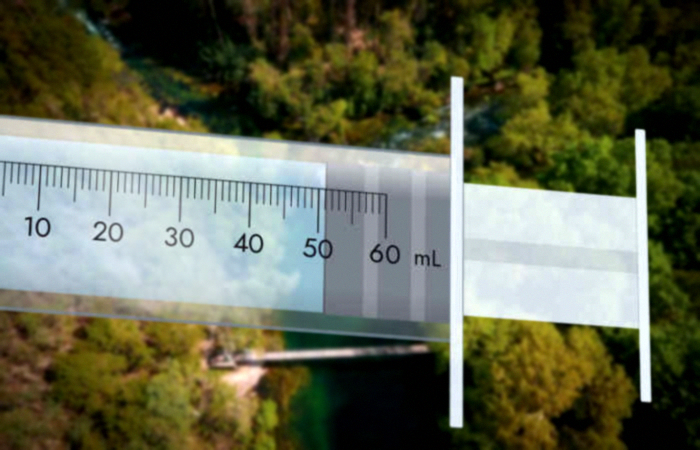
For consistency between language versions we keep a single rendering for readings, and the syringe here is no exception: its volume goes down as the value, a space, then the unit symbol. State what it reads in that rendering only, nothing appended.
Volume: 51 mL
